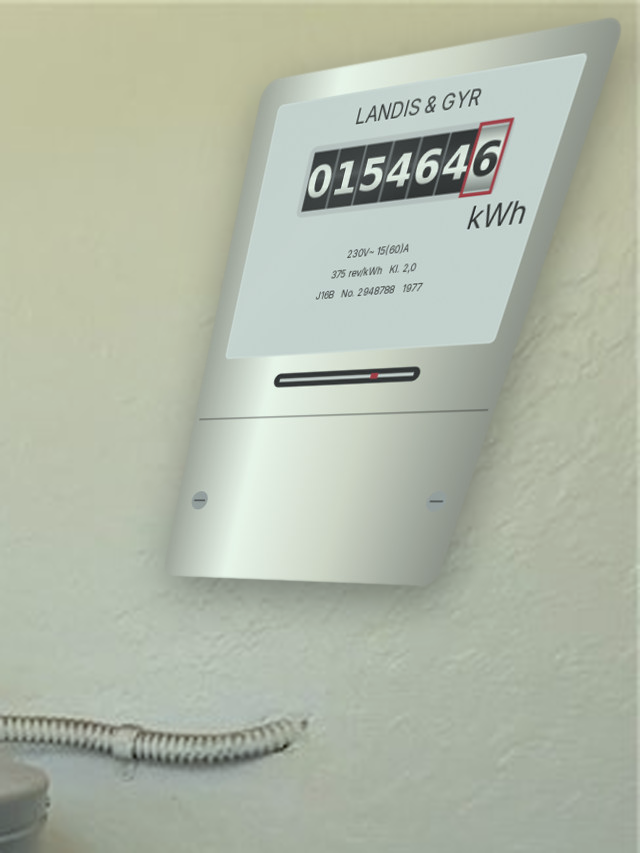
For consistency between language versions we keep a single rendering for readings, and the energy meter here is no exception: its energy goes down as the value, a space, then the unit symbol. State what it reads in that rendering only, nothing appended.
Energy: 15464.6 kWh
